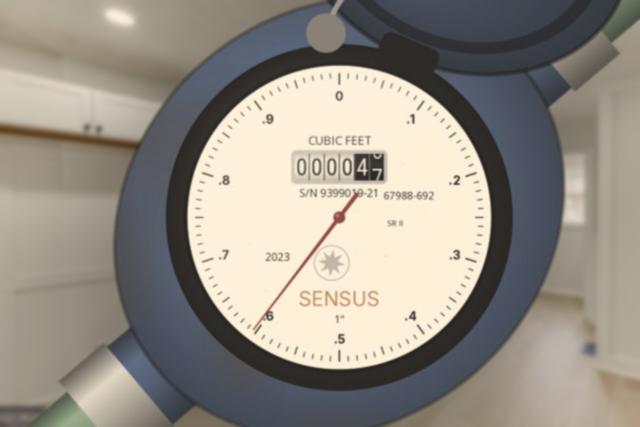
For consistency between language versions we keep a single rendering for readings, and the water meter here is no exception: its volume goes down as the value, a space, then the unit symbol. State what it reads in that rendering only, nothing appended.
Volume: 46.60 ft³
